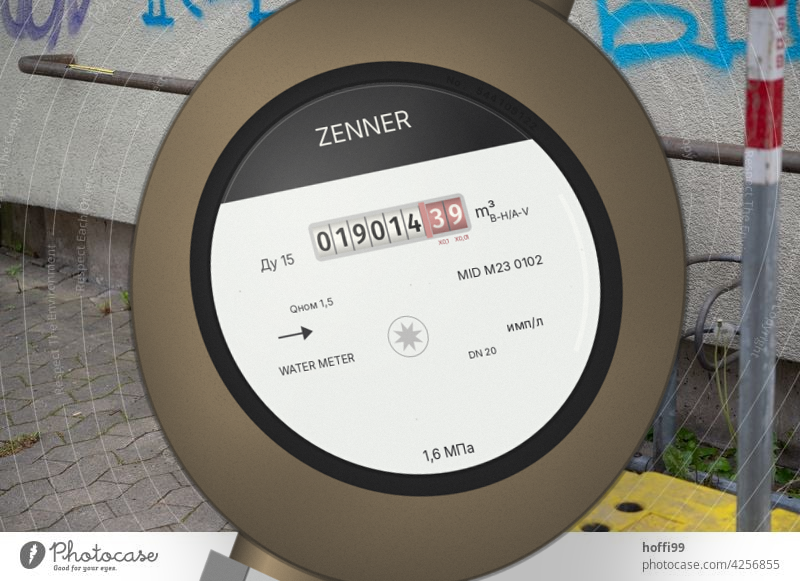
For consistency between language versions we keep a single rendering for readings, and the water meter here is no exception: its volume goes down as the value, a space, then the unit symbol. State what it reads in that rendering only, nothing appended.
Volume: 19014.39 m³
